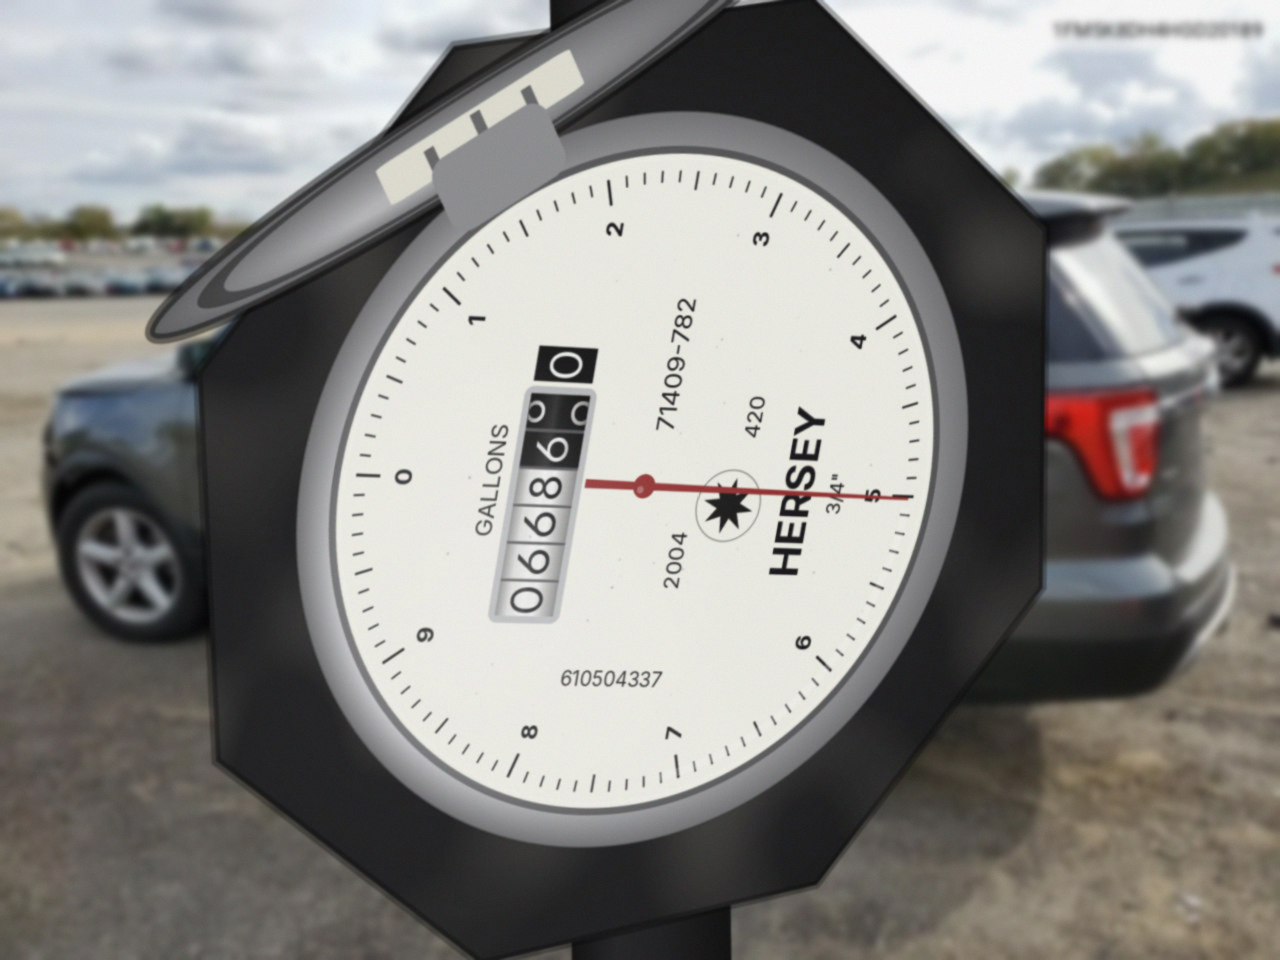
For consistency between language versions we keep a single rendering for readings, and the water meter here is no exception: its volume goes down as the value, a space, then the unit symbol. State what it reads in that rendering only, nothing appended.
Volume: 668685.0 gal
